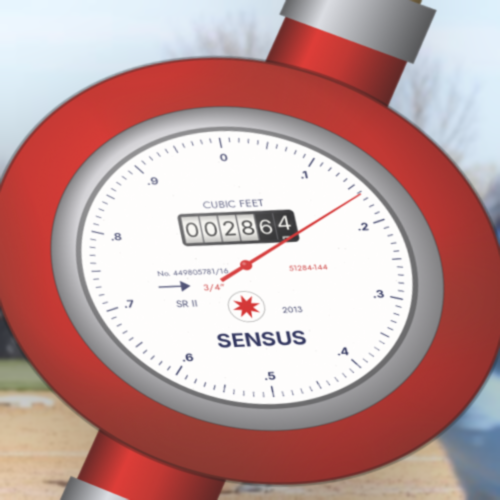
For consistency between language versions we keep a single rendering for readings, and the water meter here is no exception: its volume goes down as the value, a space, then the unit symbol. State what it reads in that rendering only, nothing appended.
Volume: 2864.16 ft³
